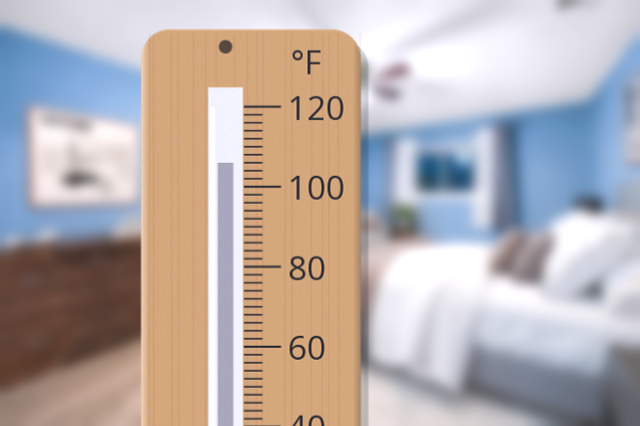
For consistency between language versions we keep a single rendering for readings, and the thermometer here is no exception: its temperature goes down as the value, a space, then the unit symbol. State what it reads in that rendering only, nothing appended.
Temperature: 106 °F
